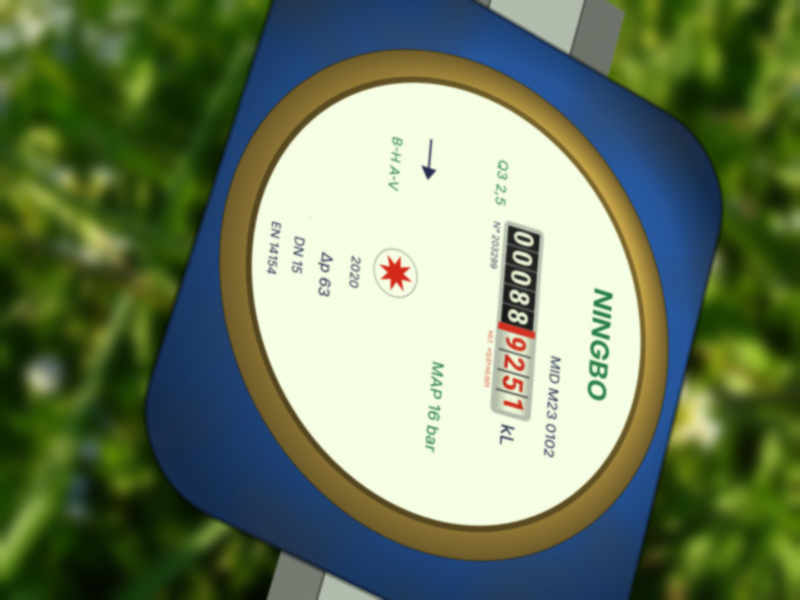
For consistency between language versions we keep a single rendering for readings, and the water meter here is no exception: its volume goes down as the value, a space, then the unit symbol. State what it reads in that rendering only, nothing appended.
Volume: 88.9251 kL
